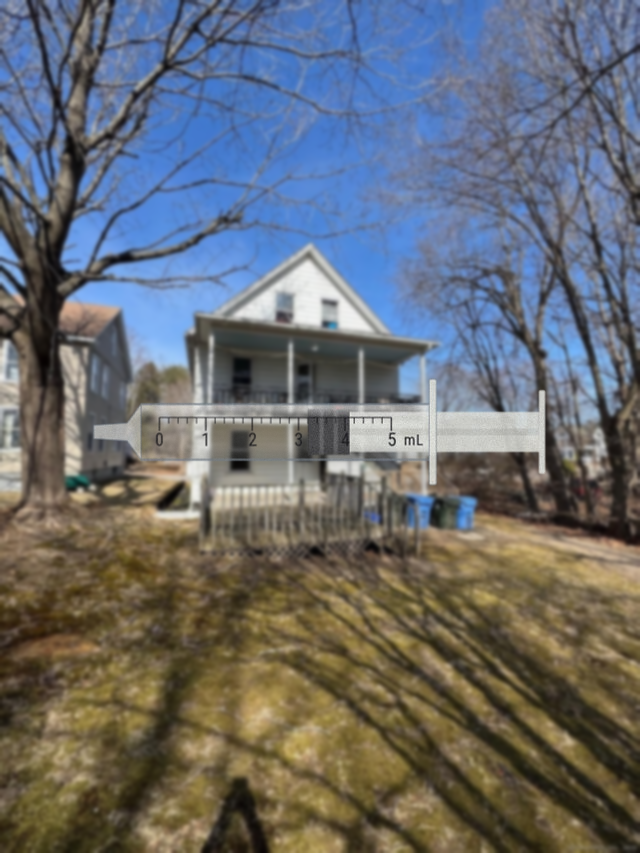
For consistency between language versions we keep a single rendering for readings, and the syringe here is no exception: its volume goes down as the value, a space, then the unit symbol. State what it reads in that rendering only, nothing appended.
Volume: 3.2 mL
